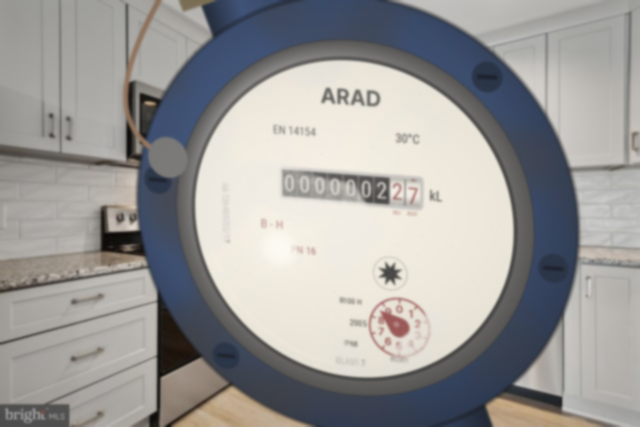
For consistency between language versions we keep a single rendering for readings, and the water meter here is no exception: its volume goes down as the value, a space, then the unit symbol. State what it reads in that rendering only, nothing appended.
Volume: 2.268 kL
